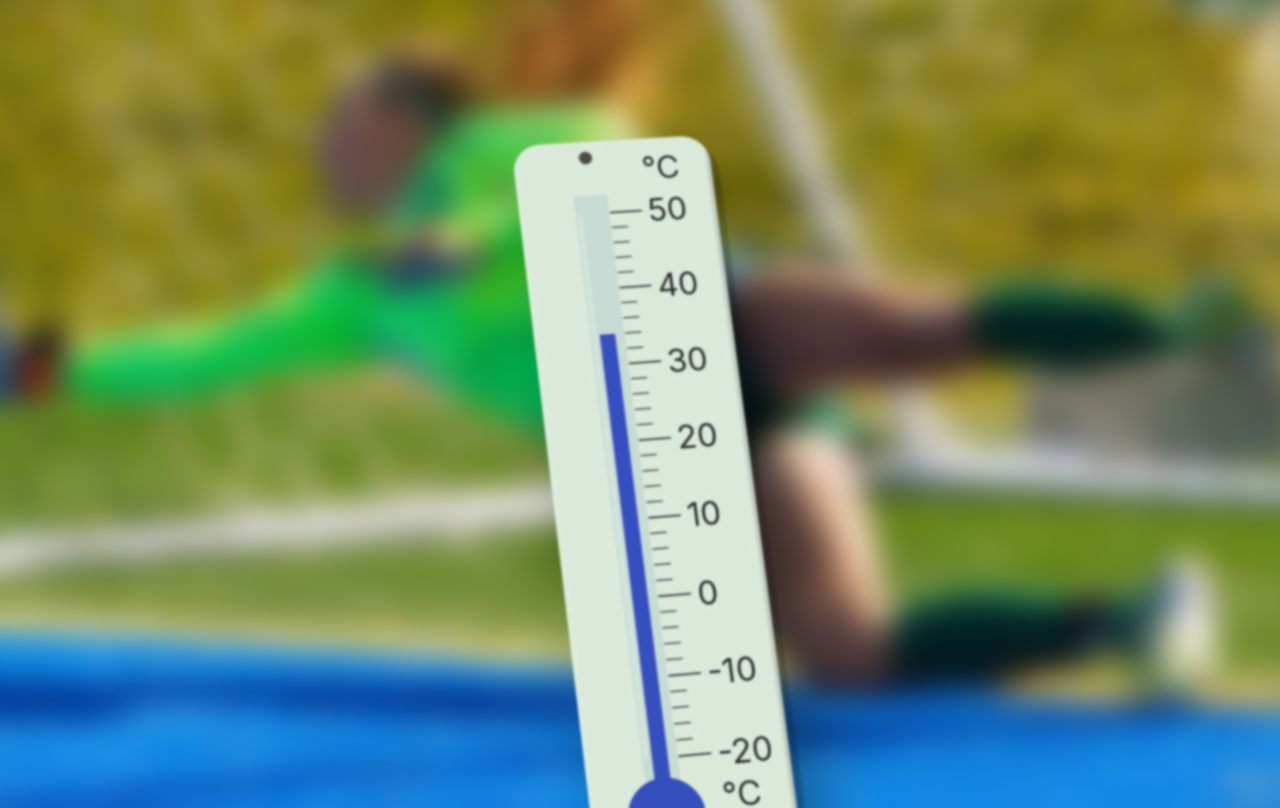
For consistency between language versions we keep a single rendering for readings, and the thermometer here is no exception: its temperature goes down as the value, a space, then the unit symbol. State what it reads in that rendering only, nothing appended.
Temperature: 34 °C
